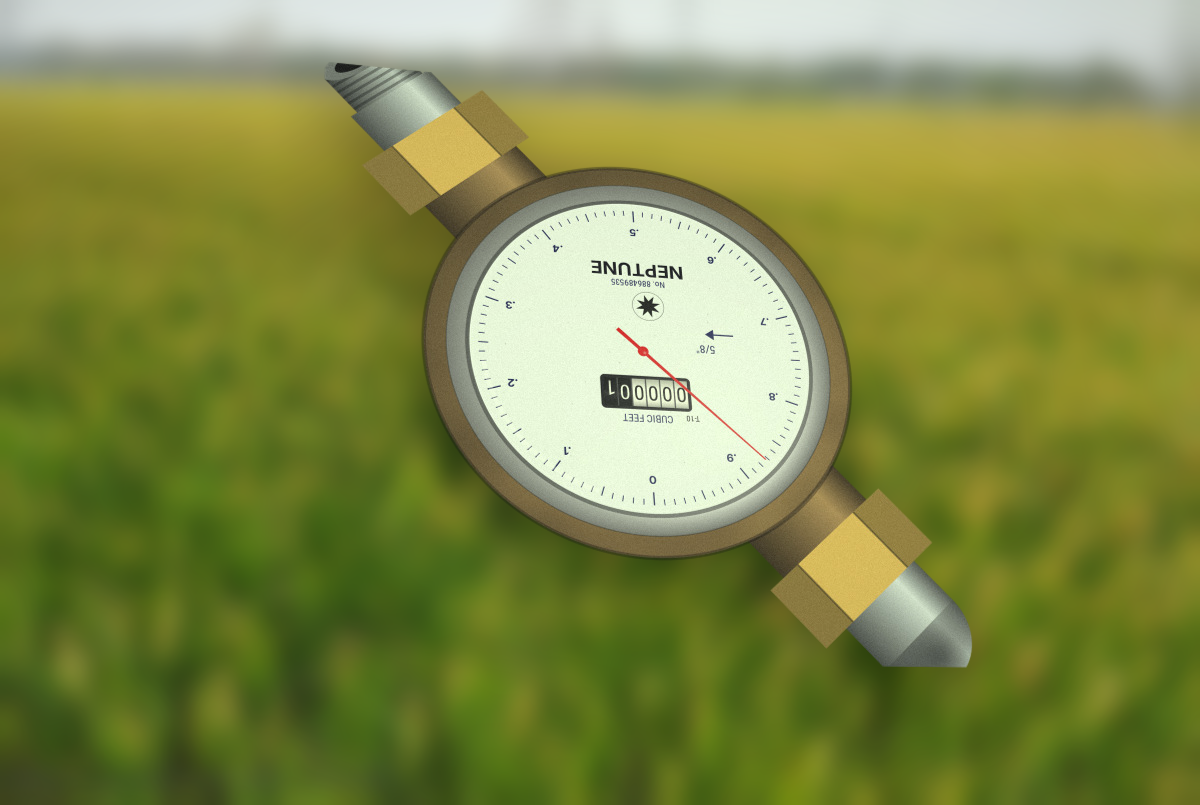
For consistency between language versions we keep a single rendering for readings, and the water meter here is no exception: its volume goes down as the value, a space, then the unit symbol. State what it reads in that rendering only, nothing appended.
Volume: 0.87 ft³
